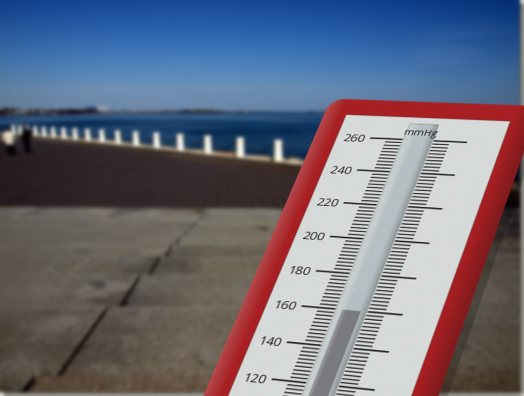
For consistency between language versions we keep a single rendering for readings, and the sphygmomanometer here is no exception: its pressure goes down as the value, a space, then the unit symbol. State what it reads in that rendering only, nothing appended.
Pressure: 160 mmHg
